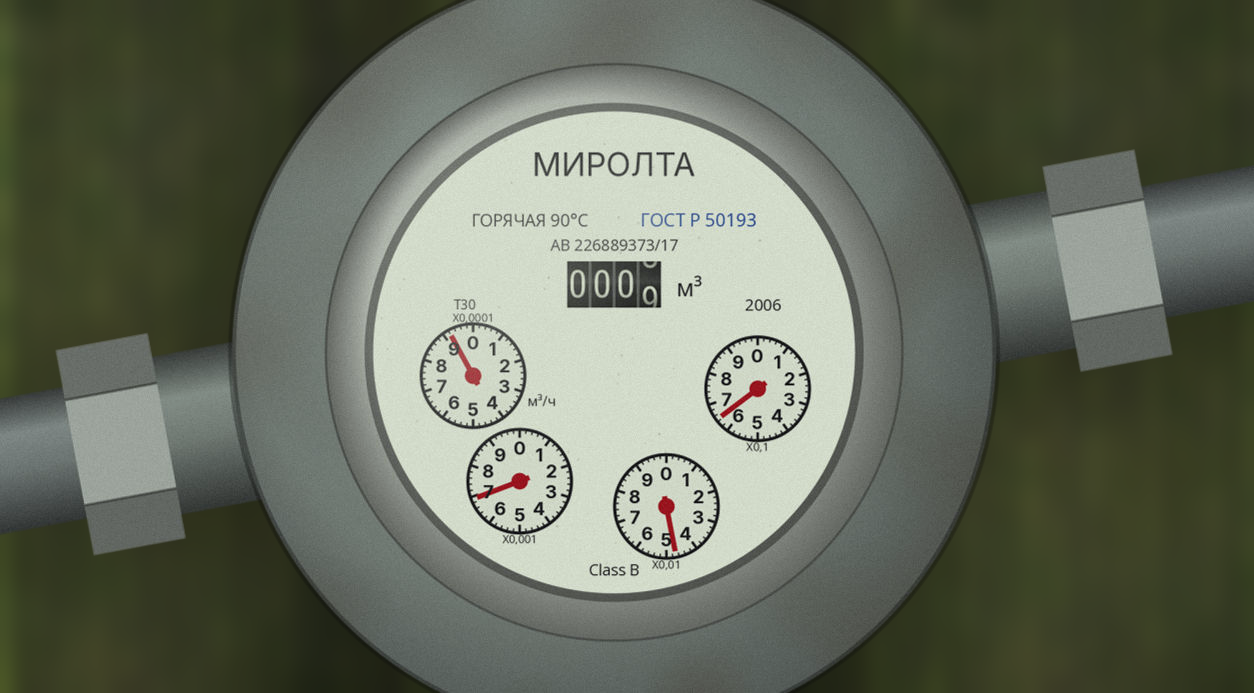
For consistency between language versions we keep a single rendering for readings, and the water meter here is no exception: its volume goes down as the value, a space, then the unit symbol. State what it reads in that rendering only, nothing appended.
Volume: 8.6469 m³
